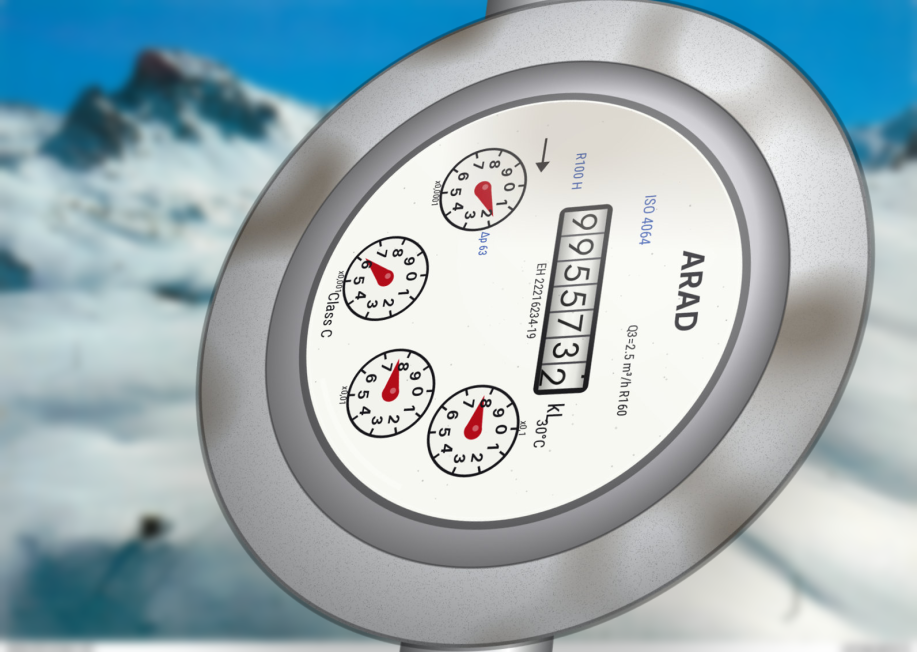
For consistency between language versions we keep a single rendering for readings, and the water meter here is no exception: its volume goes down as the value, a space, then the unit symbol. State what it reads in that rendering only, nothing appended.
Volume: 9955731.7761 kL
